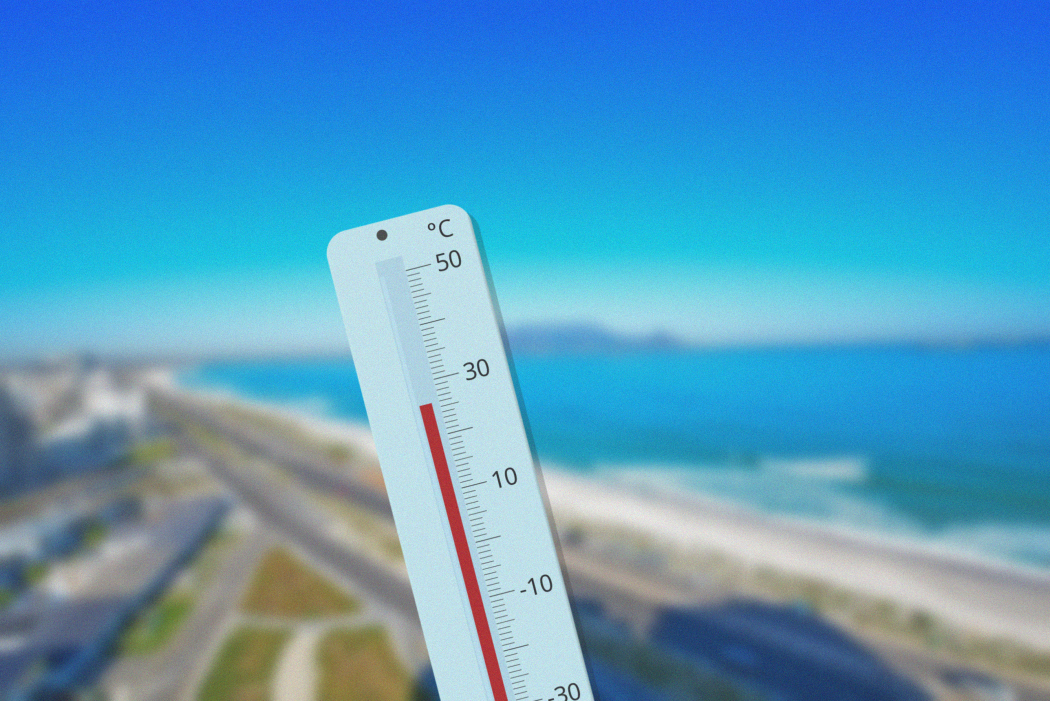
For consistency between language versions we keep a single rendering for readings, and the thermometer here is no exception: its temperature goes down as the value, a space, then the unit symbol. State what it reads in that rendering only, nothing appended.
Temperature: 26 °C
